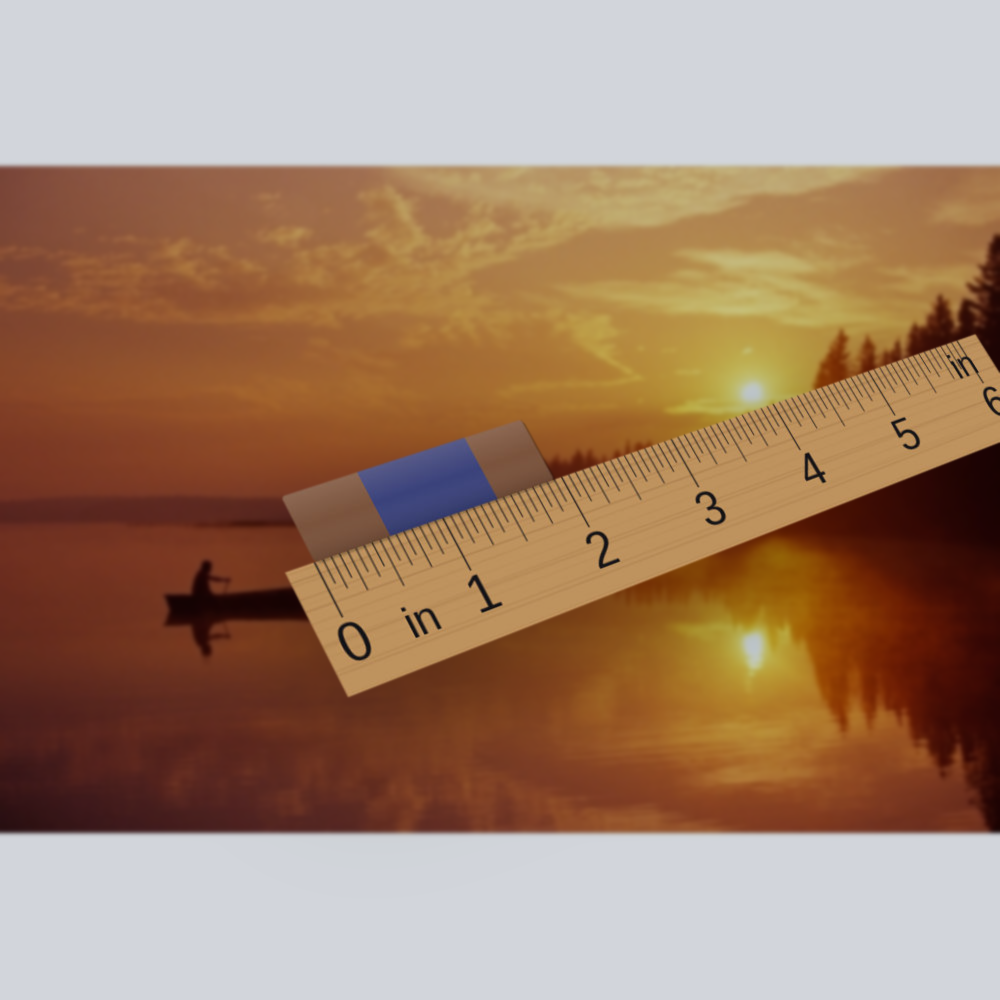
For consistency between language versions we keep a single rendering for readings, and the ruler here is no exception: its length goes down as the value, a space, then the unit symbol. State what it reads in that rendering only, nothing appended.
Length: 1.9375 in
